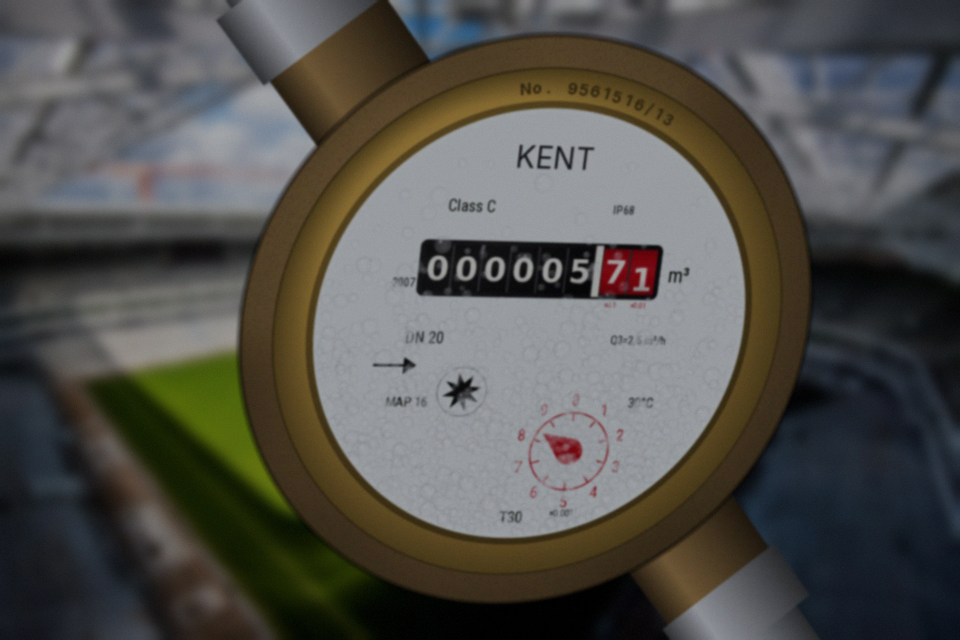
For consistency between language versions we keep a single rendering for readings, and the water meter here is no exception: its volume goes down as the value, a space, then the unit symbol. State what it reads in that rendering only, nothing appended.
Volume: 5.708 m³
